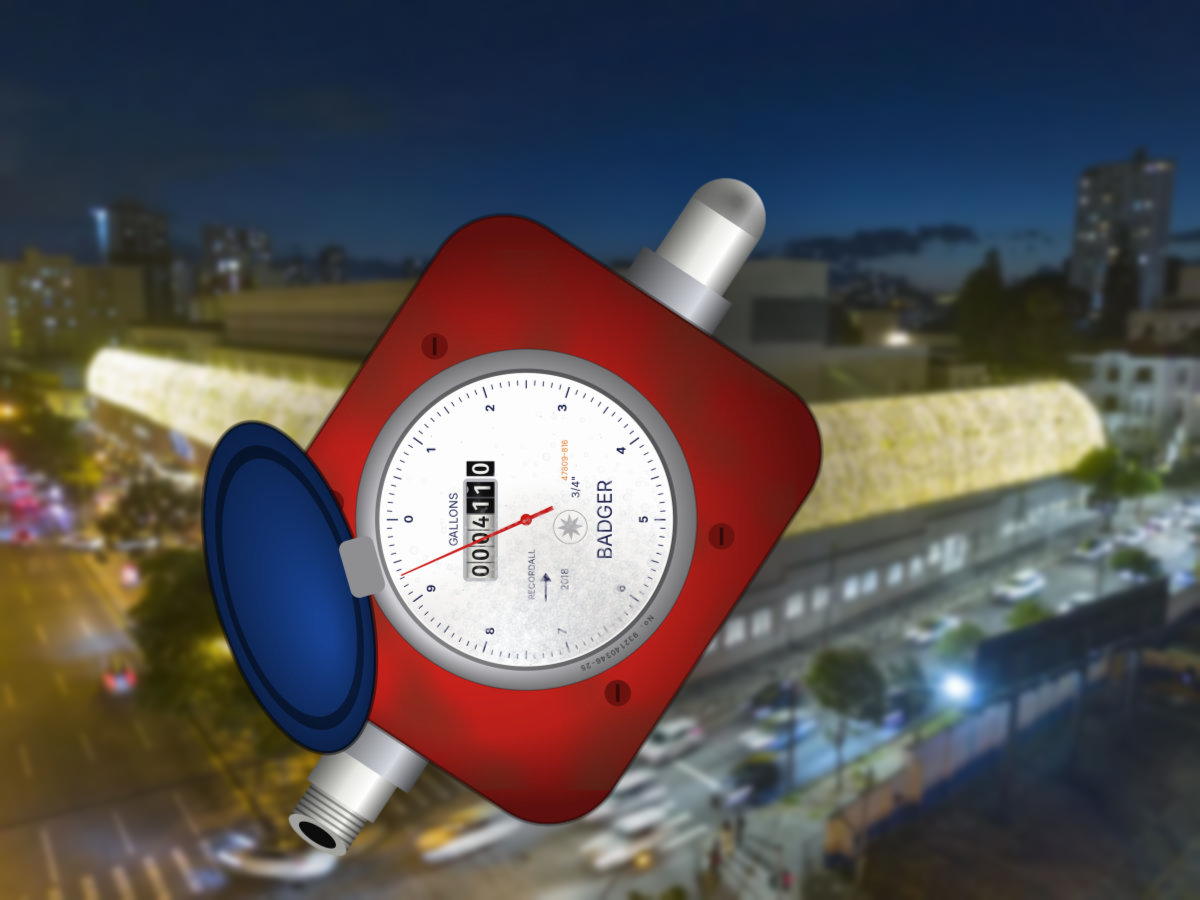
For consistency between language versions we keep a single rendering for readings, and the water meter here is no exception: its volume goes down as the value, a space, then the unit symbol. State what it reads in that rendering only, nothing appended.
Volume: 4109.3 gal
